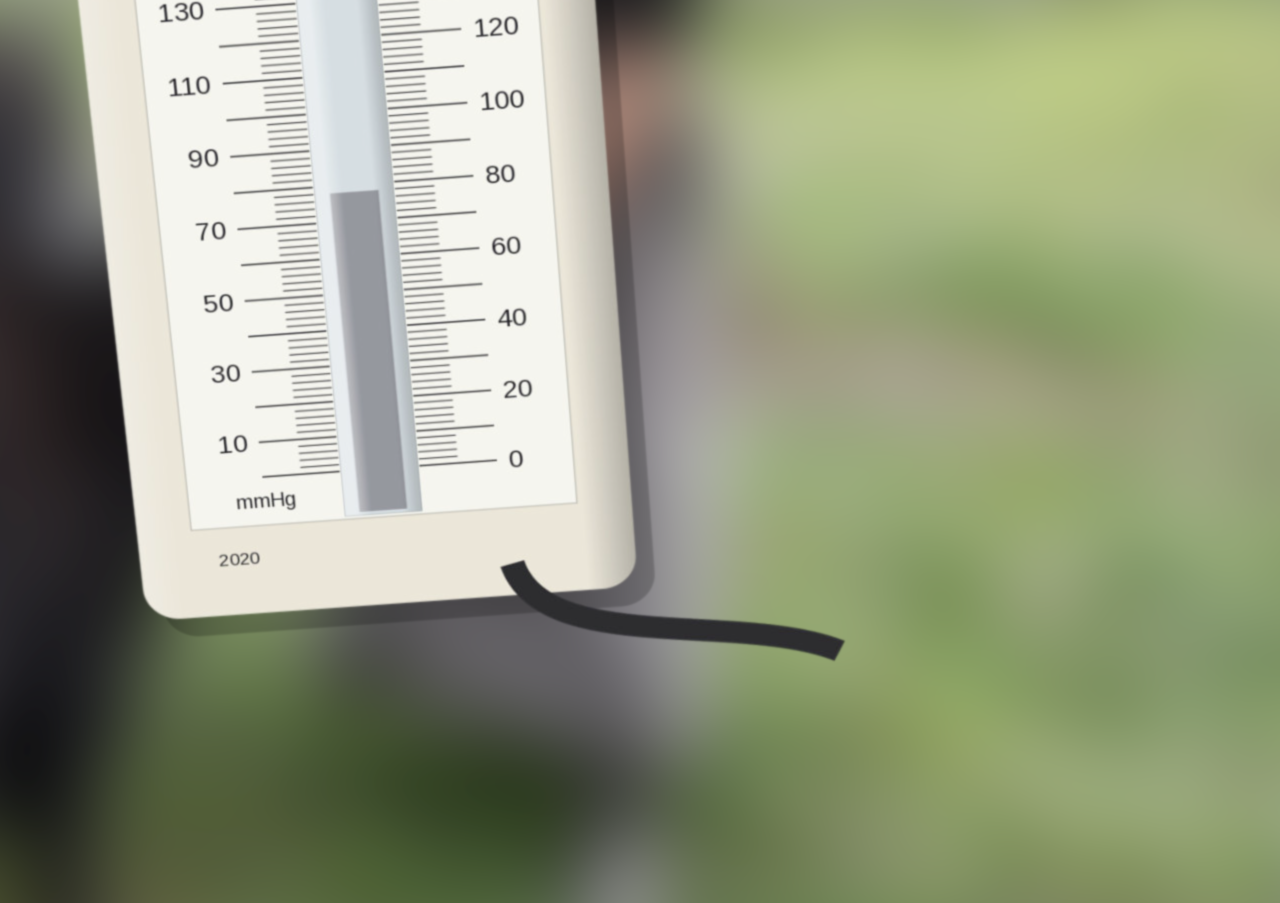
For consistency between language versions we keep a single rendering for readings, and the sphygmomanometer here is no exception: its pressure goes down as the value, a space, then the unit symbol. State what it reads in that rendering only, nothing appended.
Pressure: 78 mmHg
